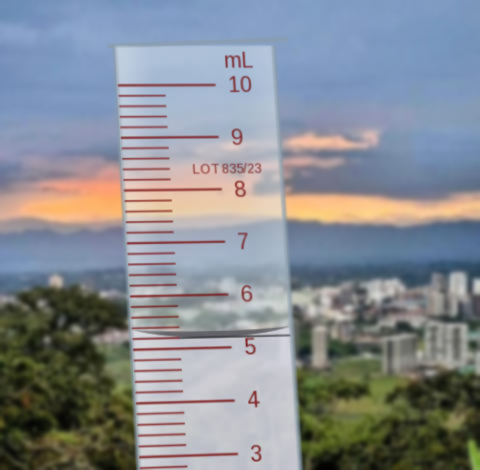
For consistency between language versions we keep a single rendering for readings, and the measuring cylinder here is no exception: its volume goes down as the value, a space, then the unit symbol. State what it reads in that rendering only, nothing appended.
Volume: 5.2 mL
